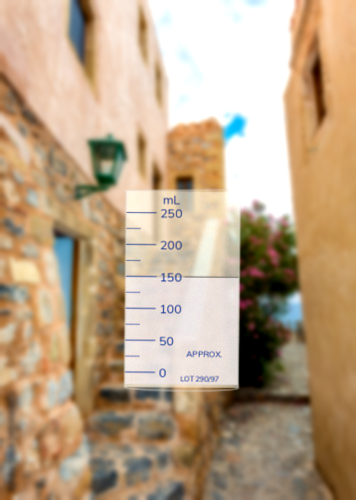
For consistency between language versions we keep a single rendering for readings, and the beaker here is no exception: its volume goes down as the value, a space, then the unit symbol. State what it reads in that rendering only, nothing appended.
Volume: 150 mL
